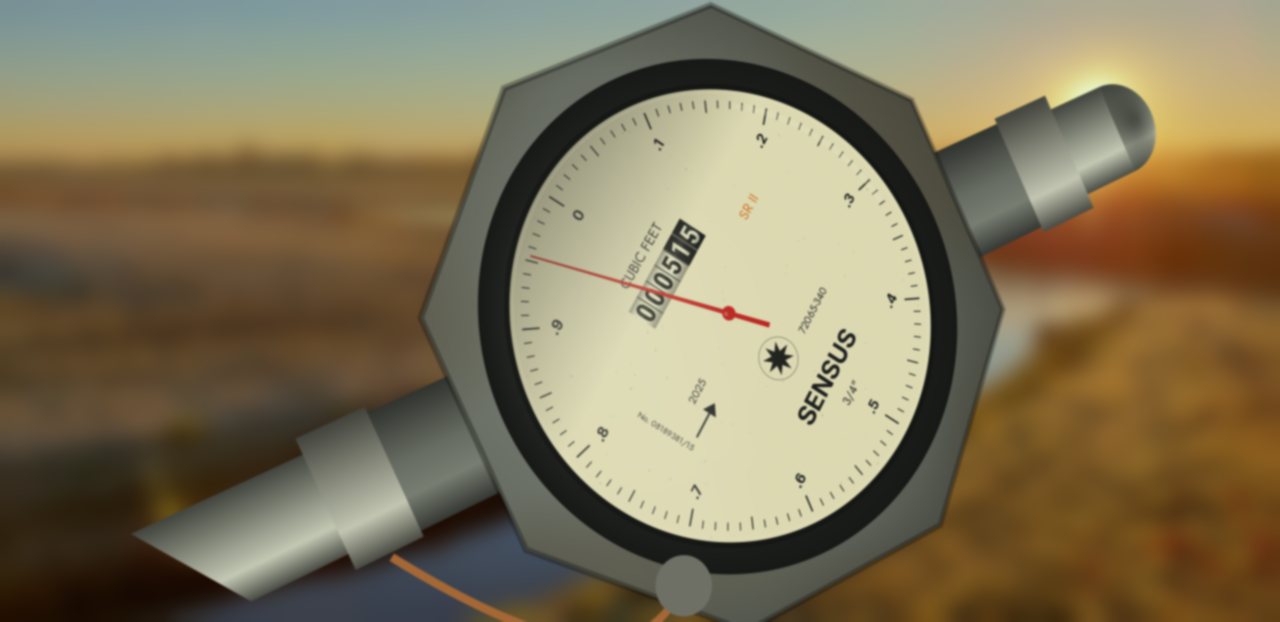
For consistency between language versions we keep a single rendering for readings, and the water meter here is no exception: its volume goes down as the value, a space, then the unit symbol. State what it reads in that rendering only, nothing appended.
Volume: 514.95 ft³
